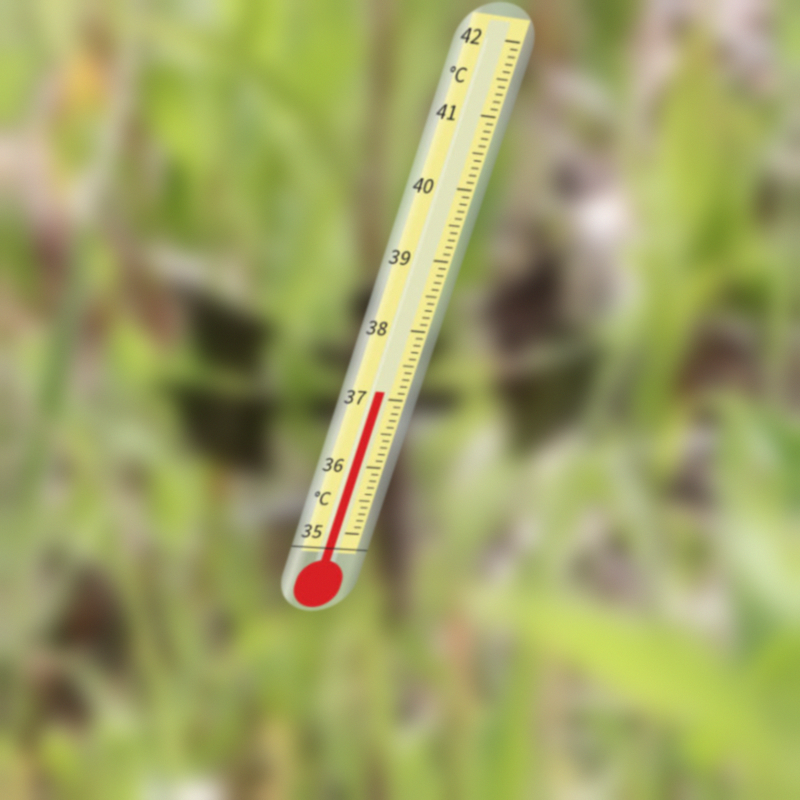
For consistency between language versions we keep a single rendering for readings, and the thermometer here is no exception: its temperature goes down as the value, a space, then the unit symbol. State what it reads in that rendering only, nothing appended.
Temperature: 37.1 °C
